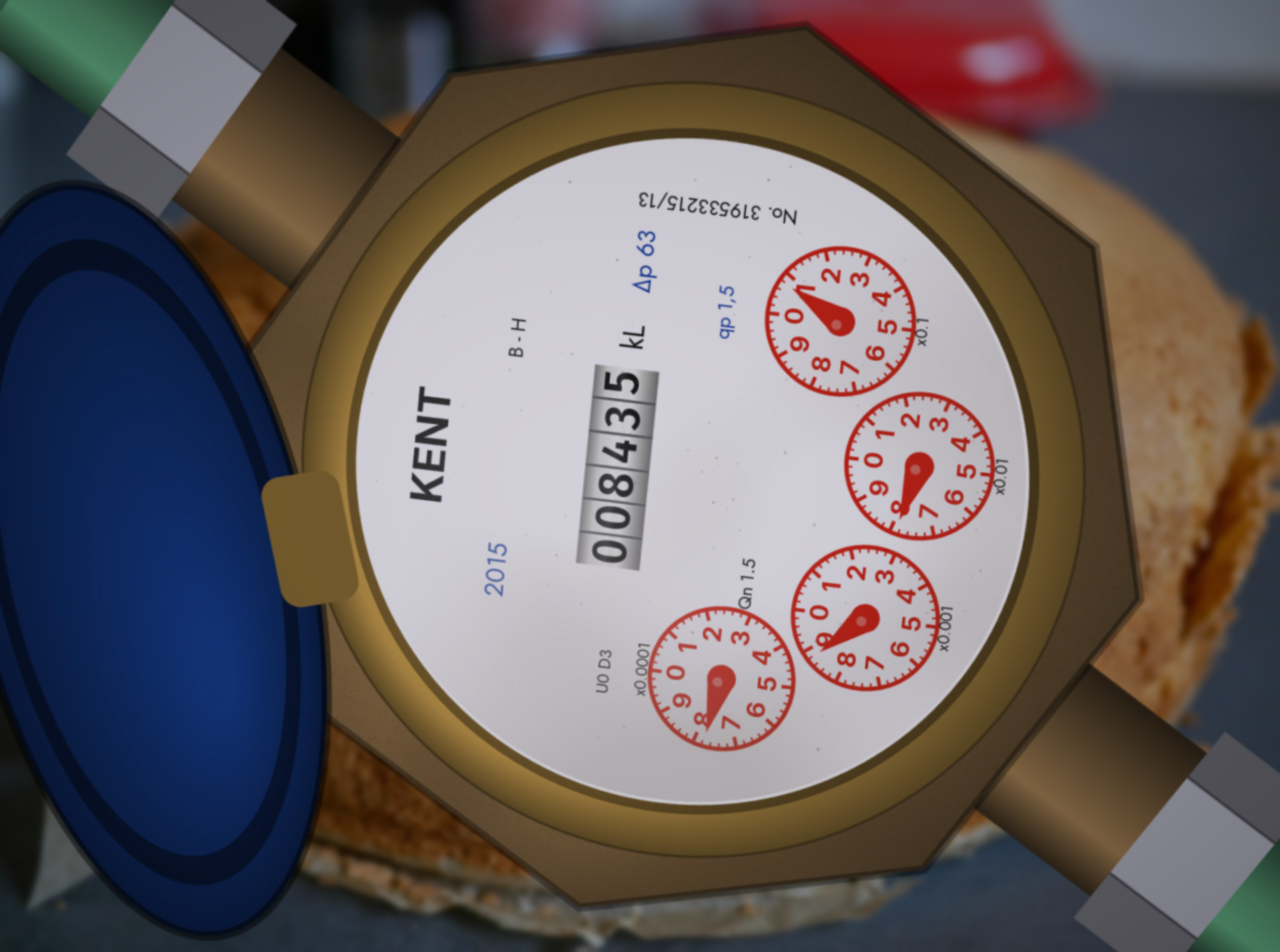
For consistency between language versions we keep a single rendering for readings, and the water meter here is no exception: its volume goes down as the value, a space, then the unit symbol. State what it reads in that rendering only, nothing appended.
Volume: 8435.0787 kL
